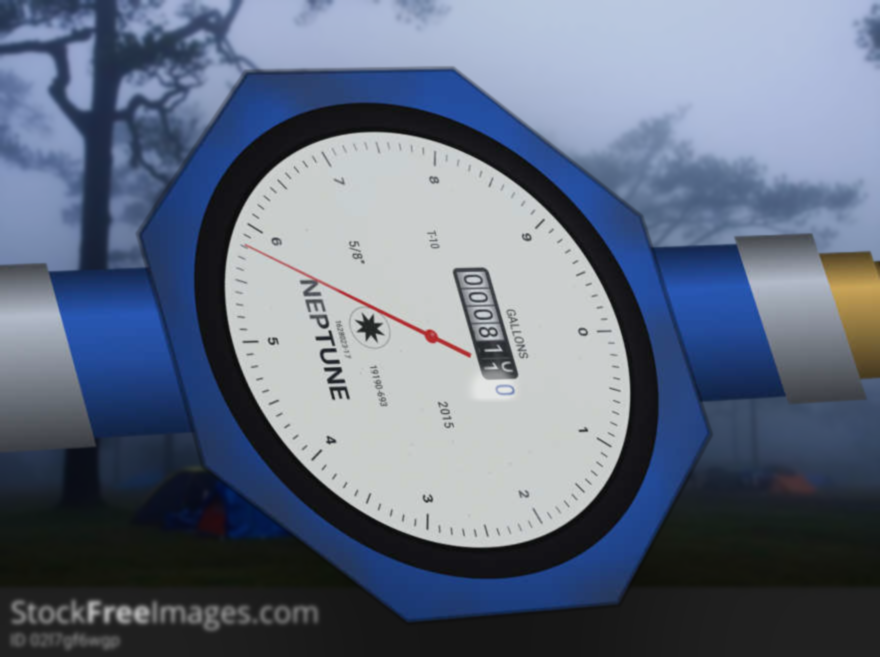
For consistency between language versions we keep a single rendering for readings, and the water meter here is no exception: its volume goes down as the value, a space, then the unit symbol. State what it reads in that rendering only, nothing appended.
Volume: 8105.8 gal
